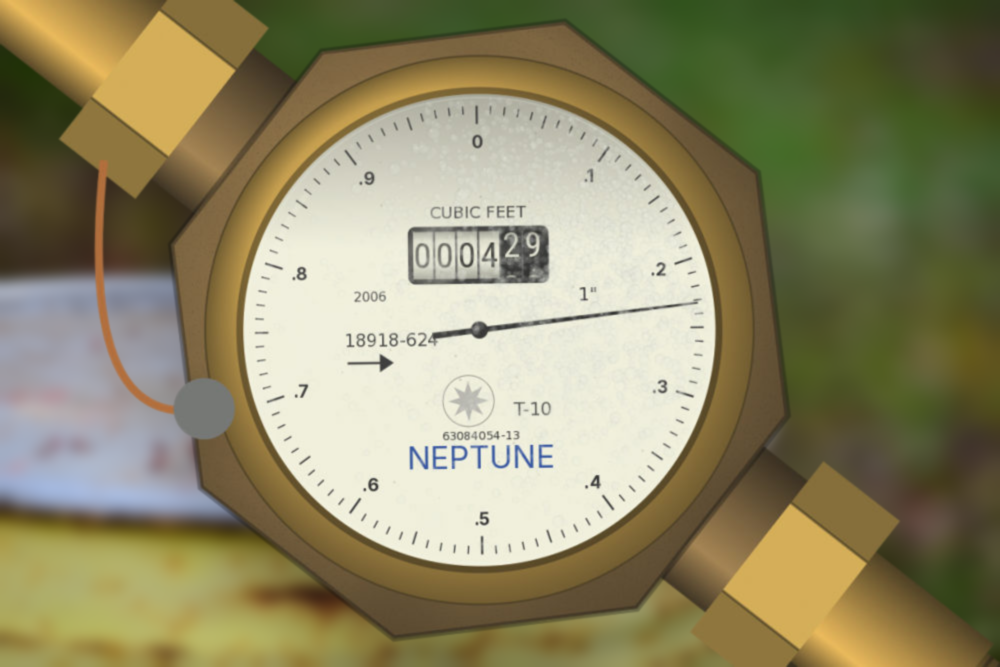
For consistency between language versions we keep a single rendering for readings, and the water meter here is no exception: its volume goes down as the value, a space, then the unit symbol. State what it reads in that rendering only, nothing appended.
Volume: 429.23 ft³
